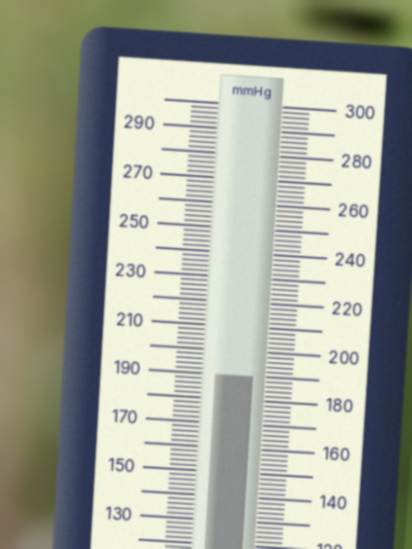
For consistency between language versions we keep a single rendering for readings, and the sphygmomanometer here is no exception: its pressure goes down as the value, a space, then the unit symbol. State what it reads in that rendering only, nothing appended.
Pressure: 190 mmHg
